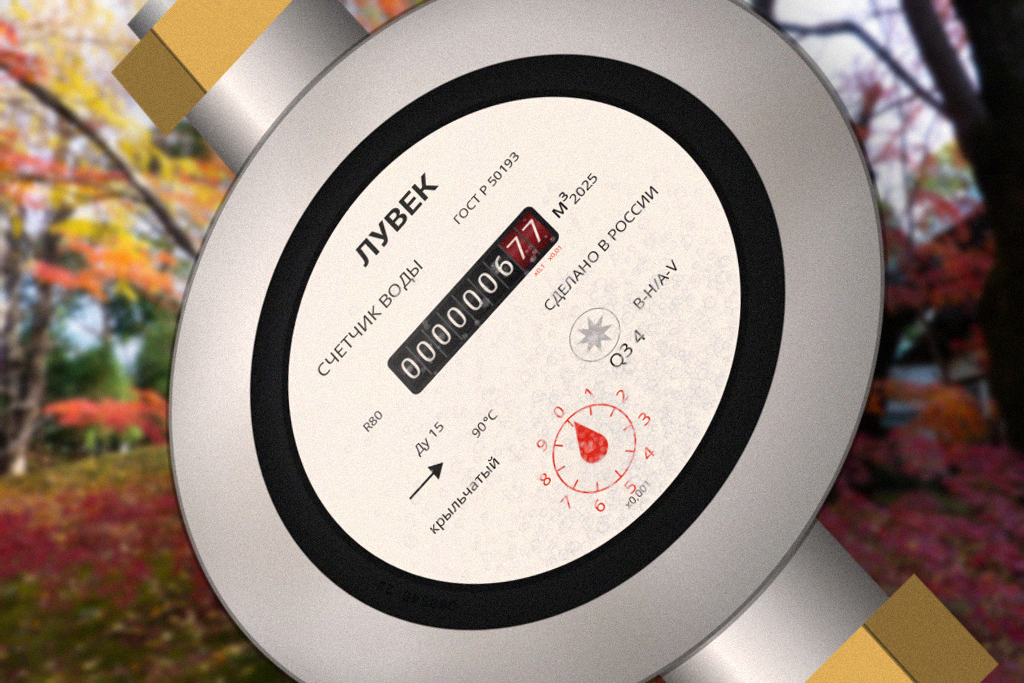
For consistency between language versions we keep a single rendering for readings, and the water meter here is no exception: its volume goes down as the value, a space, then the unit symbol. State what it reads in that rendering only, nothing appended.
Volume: 6.770 m³
